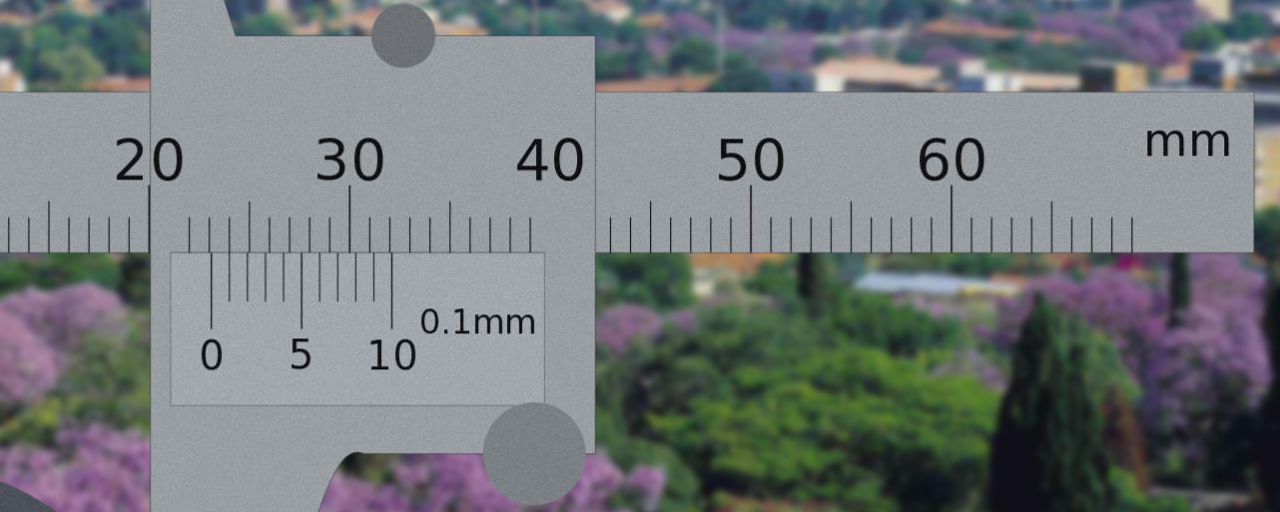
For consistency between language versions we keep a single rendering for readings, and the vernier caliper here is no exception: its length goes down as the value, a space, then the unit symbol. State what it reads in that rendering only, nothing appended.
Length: 23.1 mm
